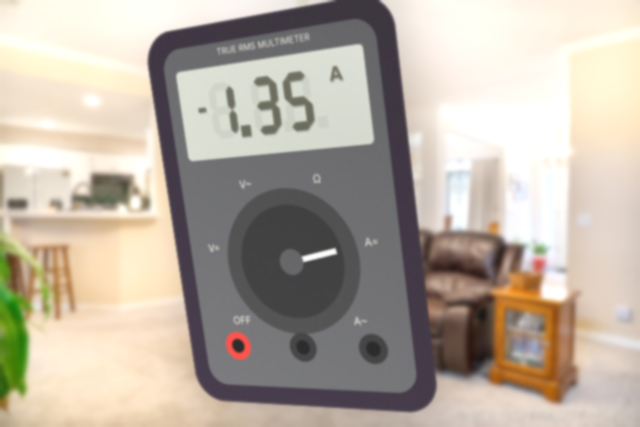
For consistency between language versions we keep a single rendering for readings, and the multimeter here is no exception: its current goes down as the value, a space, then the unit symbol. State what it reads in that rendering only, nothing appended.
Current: -1.35 A
